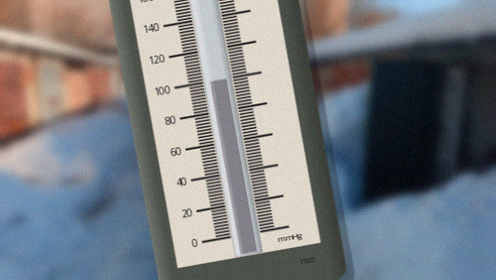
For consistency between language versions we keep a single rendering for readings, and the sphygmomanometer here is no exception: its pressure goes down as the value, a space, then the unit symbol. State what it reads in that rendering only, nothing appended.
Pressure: 100 mmHg
